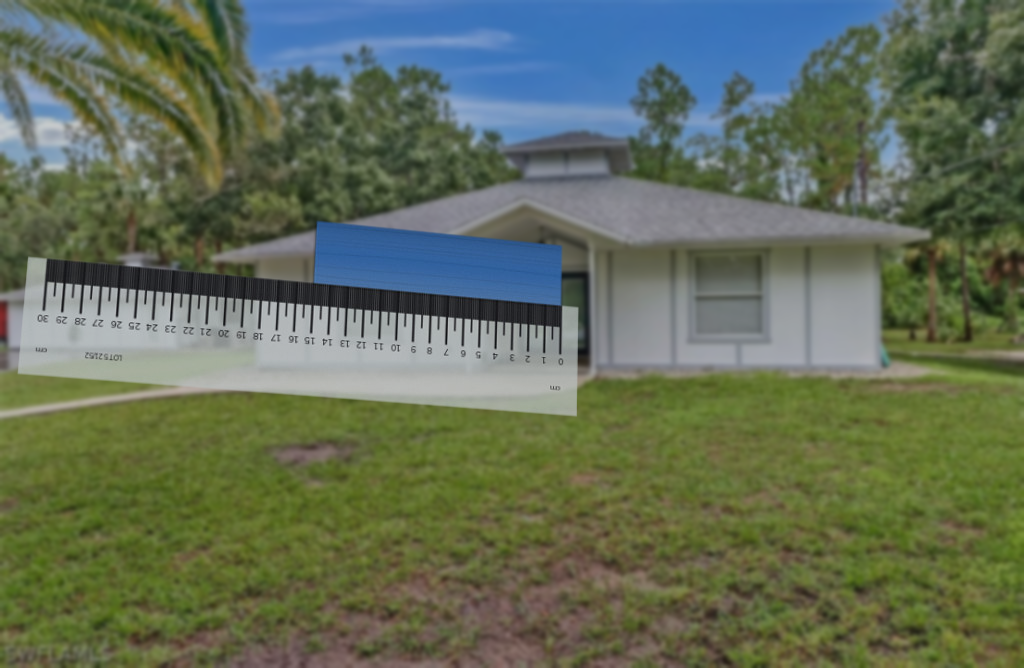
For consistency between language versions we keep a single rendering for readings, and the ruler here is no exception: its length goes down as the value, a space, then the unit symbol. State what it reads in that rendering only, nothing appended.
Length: 15 cm
